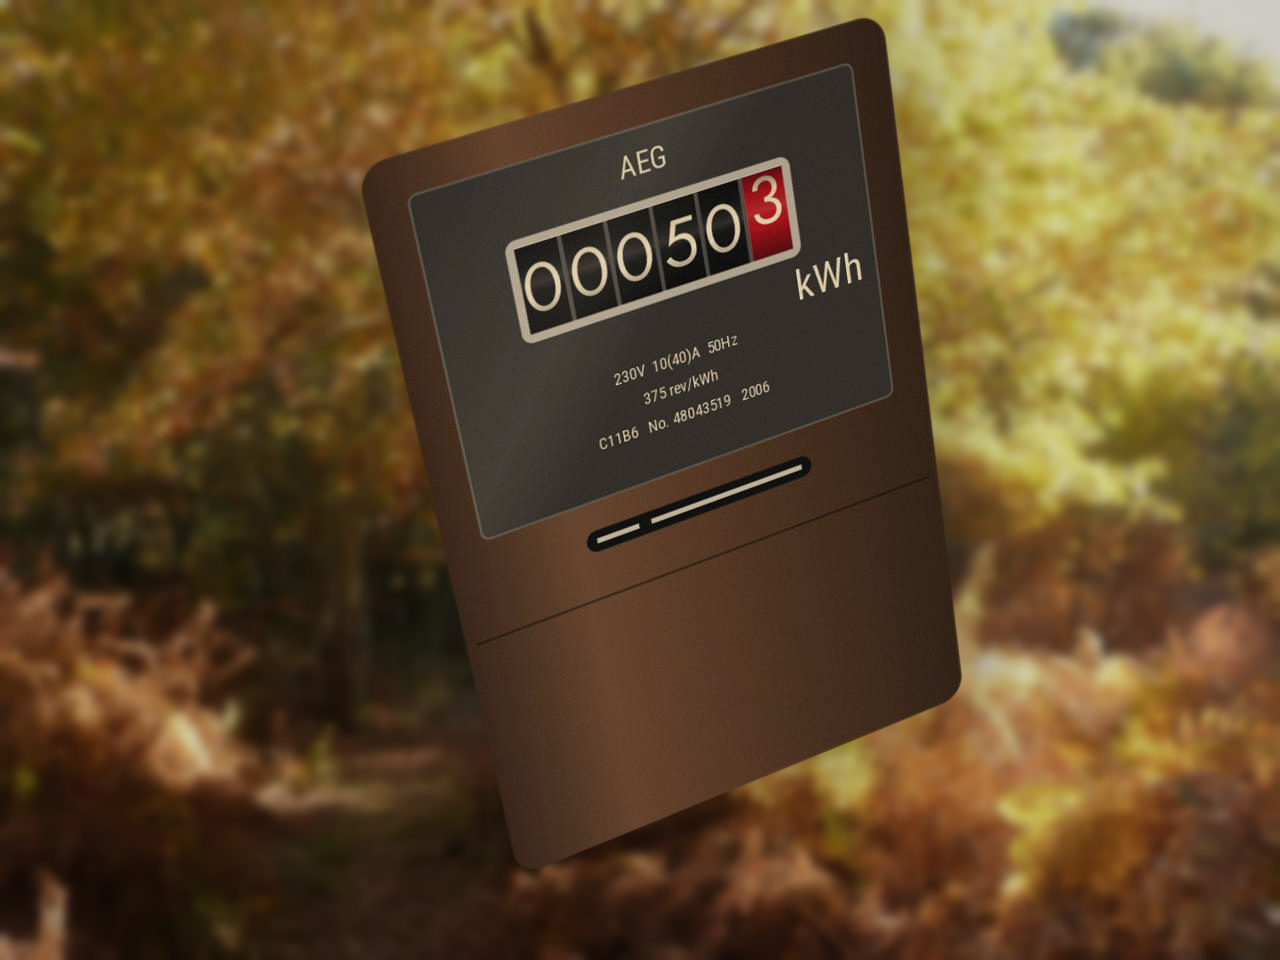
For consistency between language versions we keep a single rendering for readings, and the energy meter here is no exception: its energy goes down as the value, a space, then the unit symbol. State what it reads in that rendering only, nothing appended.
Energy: 50.3 kWh
